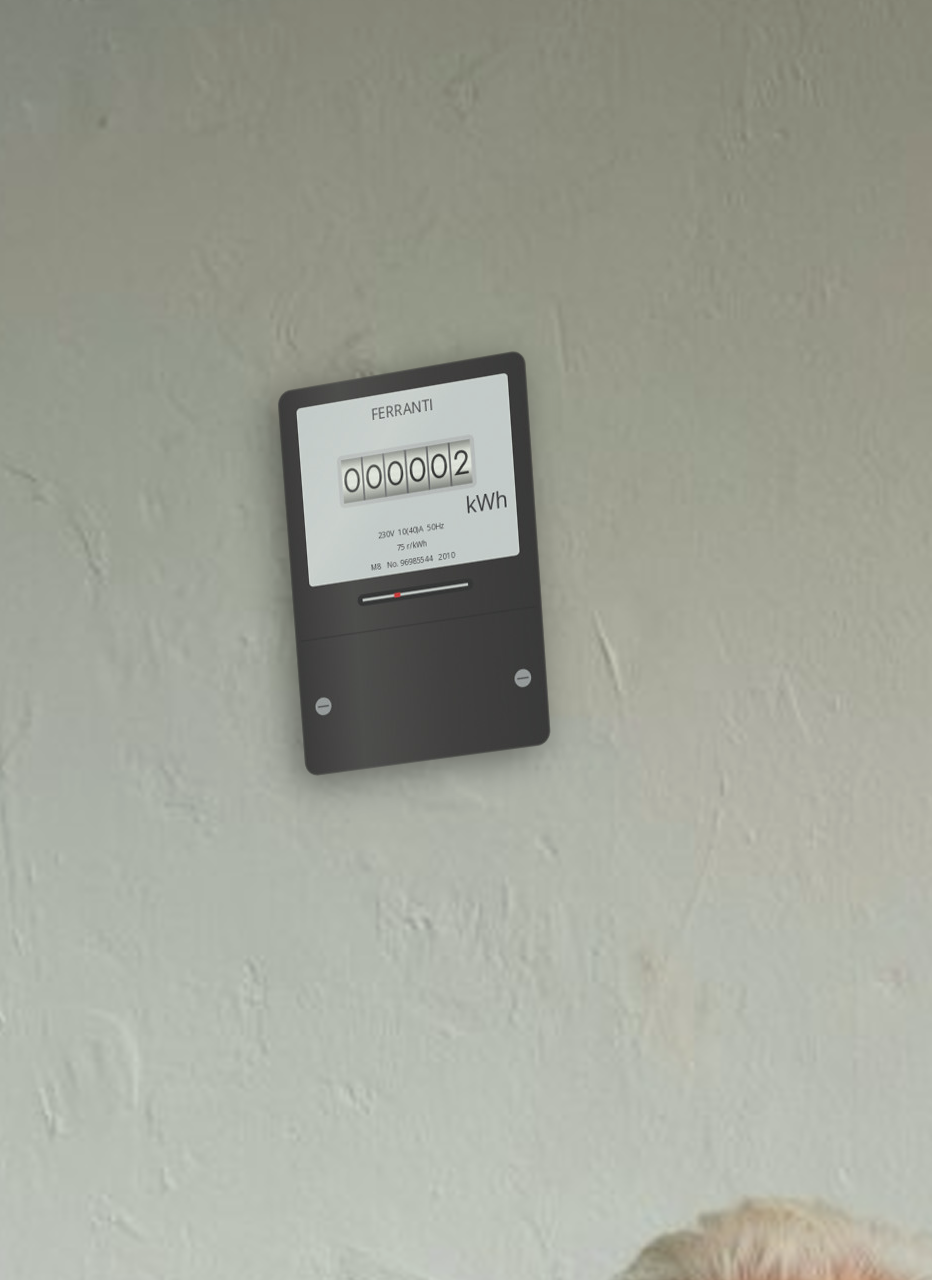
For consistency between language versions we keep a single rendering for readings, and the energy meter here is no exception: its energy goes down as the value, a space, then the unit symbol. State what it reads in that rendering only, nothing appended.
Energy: 2 kWh
